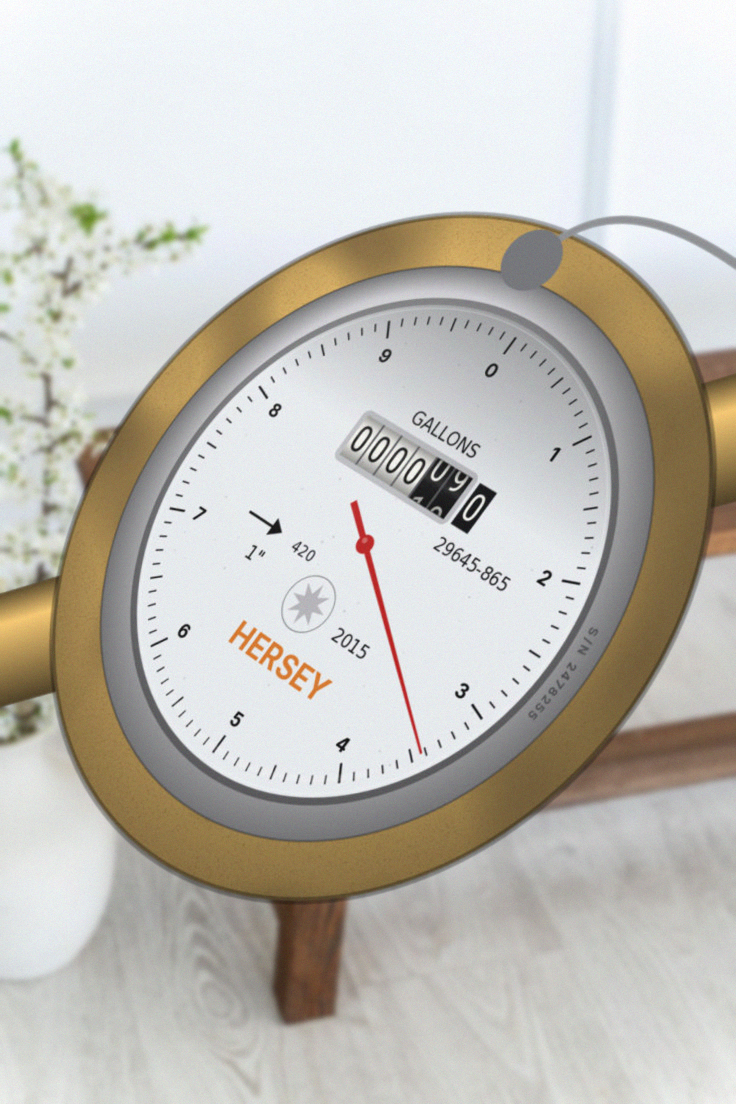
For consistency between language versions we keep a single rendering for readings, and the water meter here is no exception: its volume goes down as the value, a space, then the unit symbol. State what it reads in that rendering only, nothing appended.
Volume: 93.4 gal
